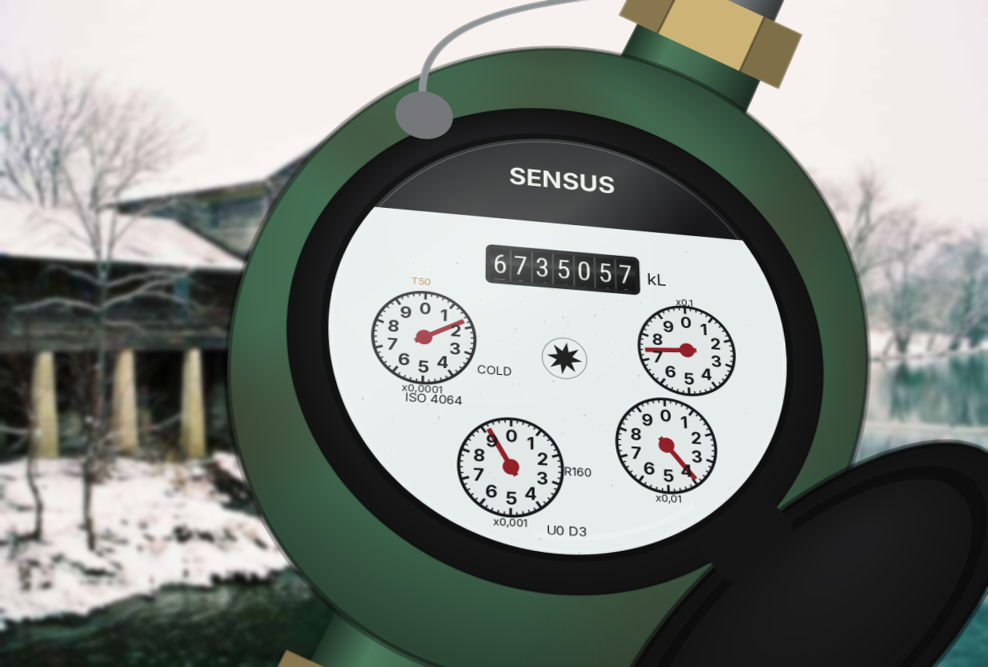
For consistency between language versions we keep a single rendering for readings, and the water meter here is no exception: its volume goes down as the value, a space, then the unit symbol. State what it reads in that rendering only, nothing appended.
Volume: 6735057.7391 kL
